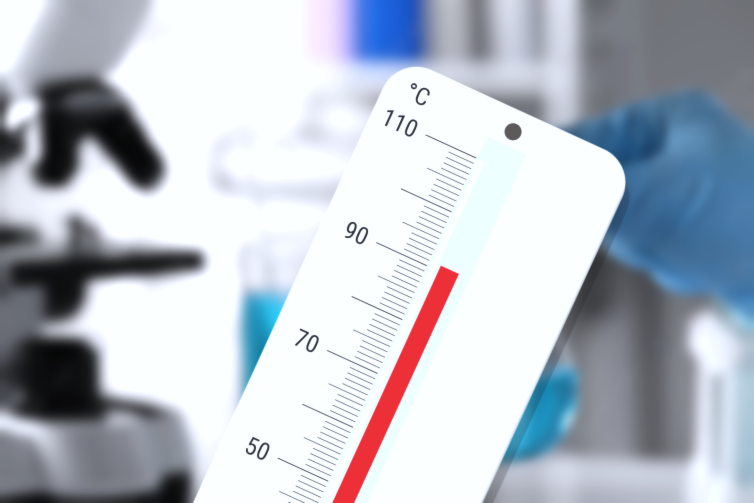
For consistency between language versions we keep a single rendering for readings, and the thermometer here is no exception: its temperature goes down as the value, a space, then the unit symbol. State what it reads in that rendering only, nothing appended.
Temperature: 91 °C
